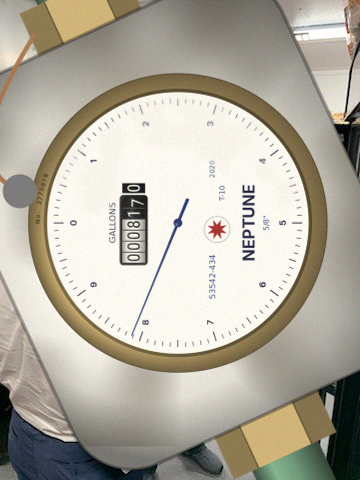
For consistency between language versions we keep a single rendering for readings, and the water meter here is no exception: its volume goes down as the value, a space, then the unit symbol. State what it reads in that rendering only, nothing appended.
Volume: 8168.1 gal
